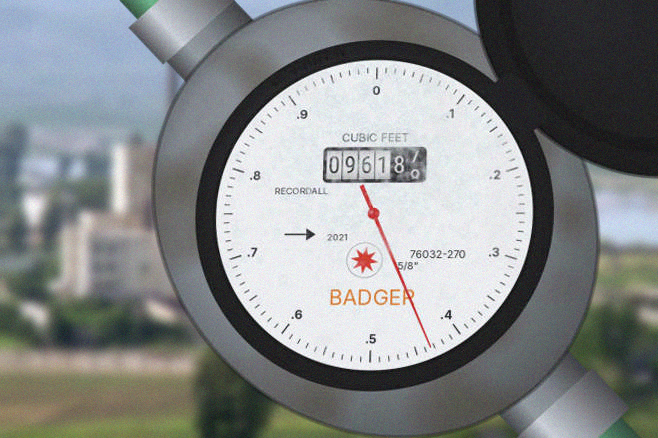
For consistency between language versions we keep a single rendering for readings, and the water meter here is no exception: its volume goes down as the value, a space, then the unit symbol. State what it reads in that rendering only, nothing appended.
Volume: 96187.43 ft³
